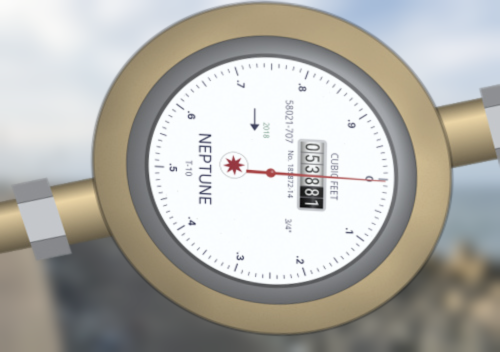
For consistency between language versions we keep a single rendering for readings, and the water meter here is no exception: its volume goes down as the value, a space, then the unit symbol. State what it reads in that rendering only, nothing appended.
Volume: 53881.00 ft³
